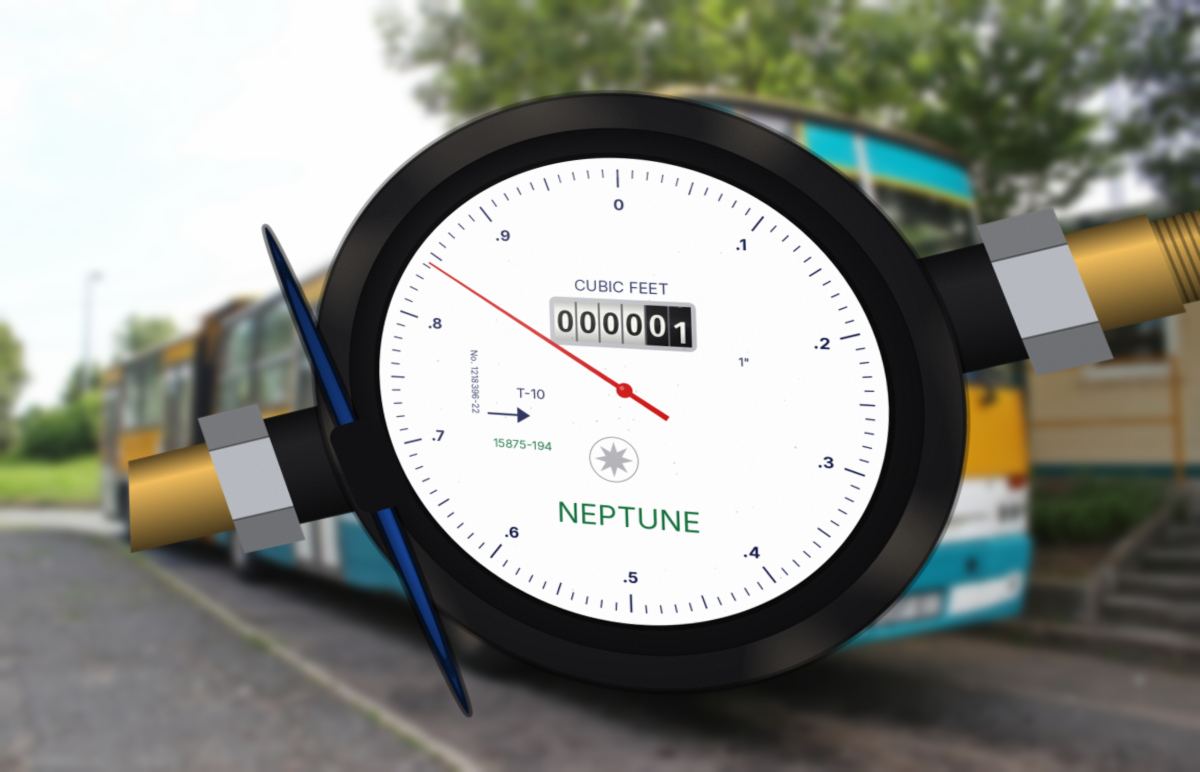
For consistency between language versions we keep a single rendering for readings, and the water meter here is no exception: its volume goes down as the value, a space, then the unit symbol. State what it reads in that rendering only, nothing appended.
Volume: 0.84 ft³
